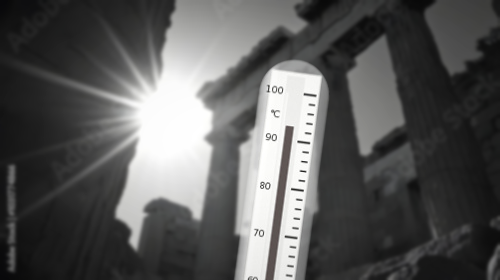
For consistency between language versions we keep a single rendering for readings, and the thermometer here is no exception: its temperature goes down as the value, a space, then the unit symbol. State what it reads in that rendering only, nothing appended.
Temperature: 93 °C
